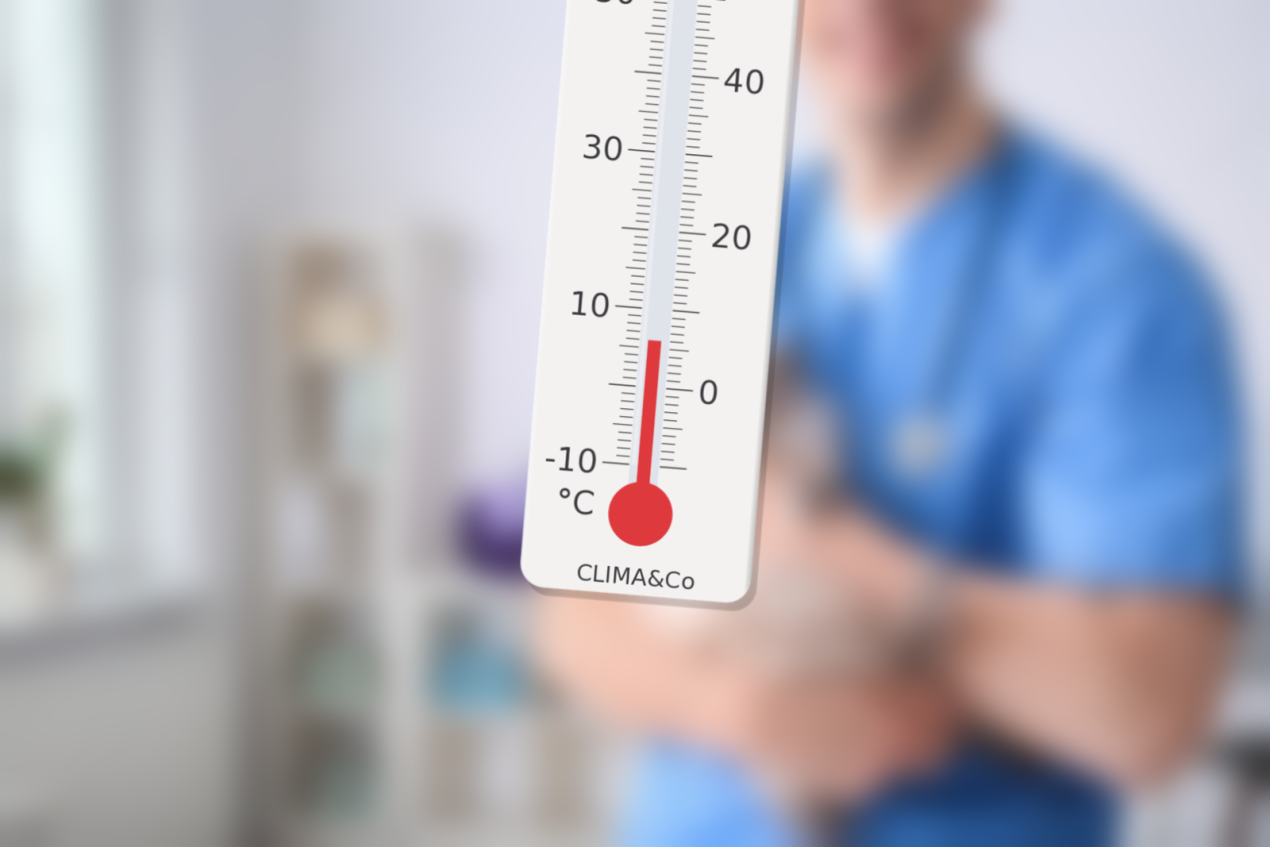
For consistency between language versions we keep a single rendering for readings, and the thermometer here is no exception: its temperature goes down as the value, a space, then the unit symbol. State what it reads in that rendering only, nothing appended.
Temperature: 6 °C
